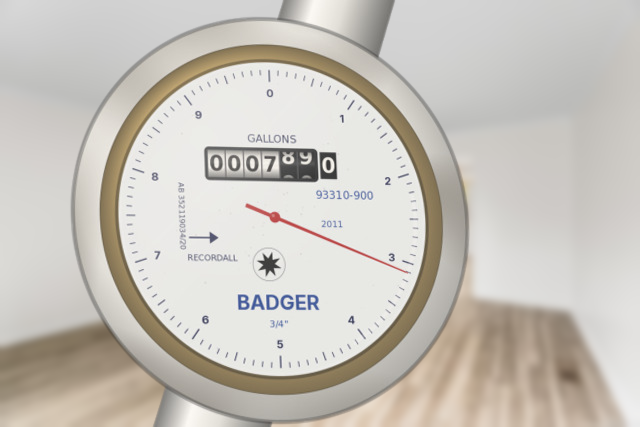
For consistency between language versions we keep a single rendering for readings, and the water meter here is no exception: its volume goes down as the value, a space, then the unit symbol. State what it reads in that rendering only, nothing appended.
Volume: 7893.1 gal
